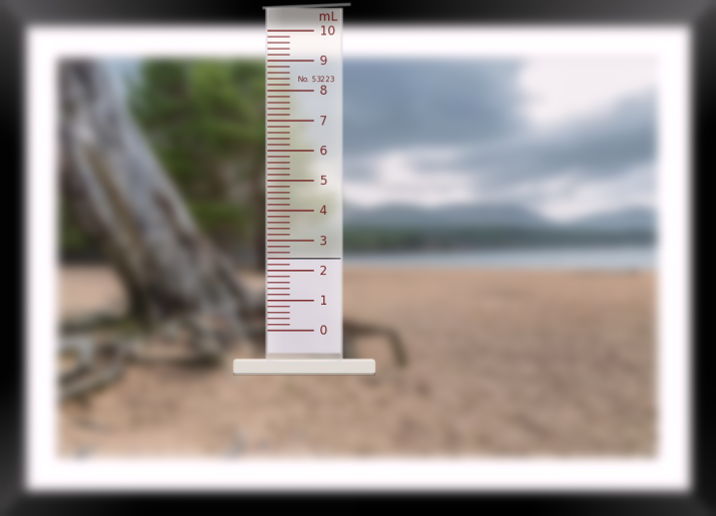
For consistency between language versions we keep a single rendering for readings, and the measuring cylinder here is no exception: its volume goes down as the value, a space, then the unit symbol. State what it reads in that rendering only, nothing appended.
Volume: 2.4 mL
